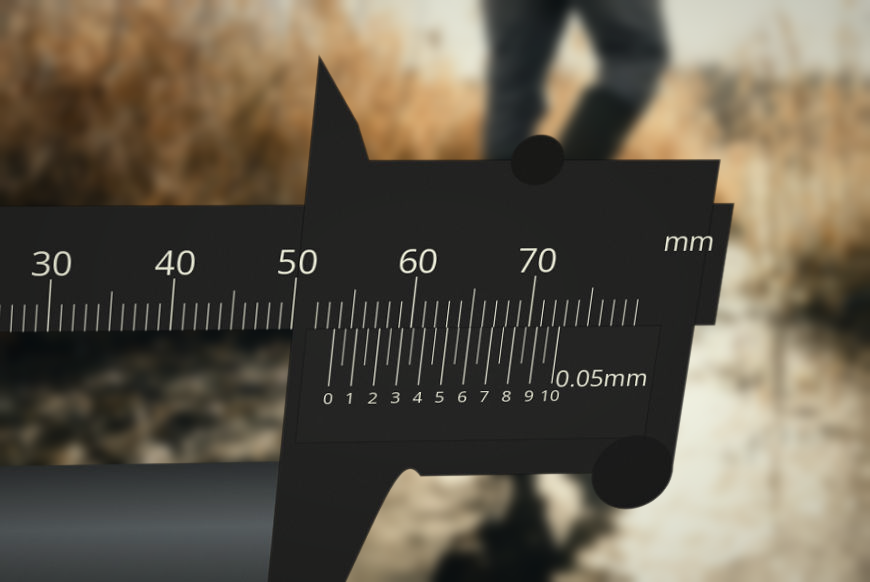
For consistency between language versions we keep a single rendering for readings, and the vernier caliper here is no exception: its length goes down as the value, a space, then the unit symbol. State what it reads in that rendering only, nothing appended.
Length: 53.6 mm
